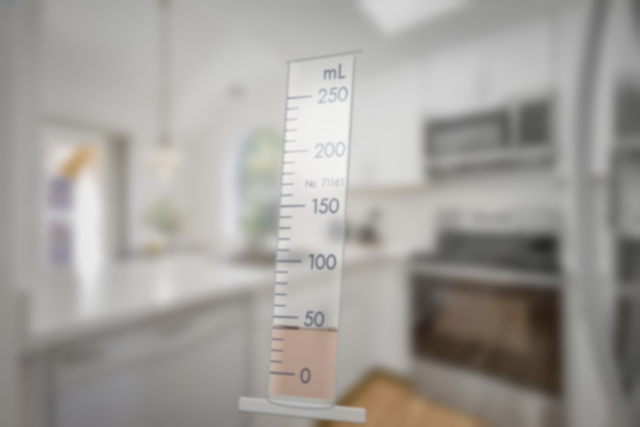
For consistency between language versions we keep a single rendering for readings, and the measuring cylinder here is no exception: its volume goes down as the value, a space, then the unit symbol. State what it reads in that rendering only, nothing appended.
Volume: 40 mL
